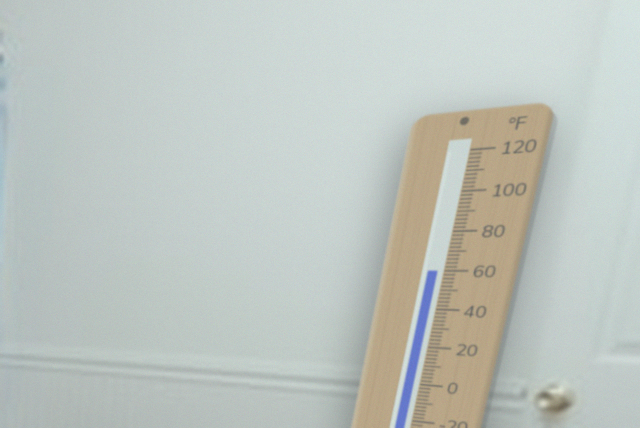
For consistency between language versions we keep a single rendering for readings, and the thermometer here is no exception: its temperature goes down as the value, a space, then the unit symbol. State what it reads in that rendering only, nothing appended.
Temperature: 60 °F
